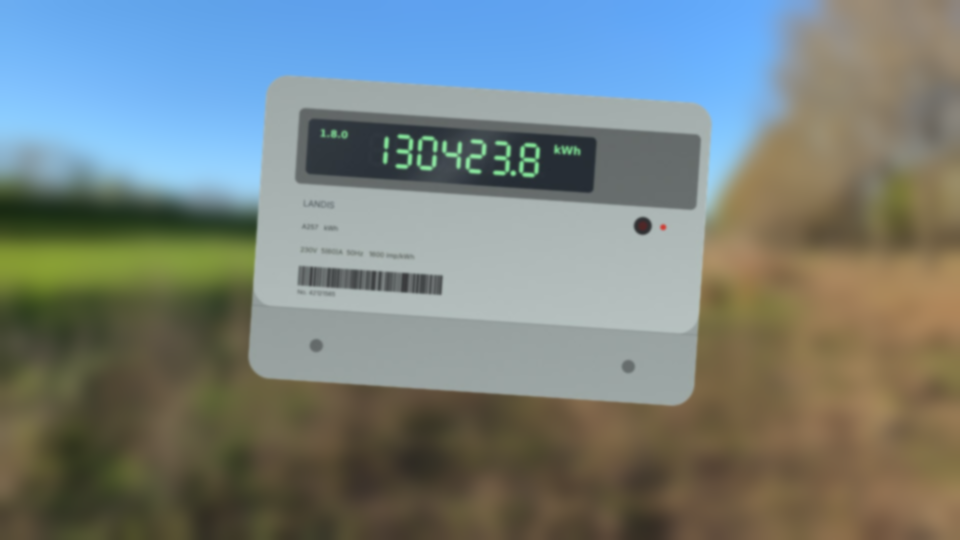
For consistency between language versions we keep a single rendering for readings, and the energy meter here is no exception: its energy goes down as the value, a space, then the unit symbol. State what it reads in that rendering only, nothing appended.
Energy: 130423.8 kWh
